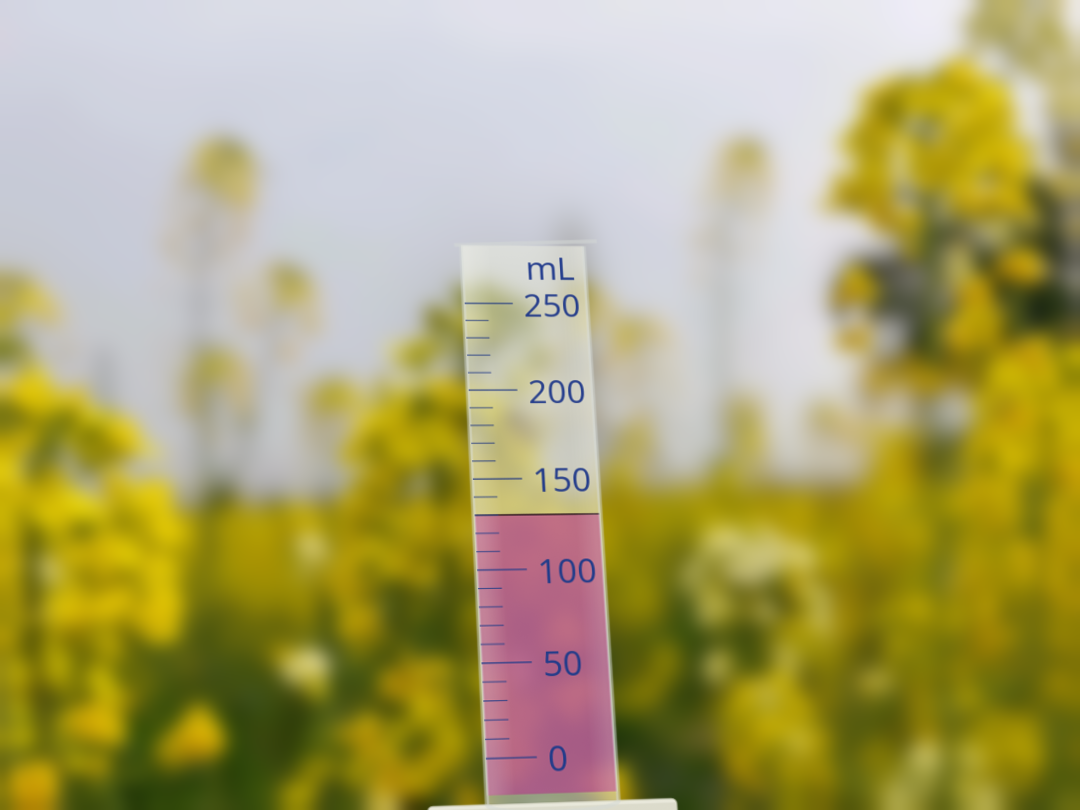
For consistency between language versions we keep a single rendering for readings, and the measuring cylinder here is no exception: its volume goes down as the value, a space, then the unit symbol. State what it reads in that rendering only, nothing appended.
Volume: 130 mL
